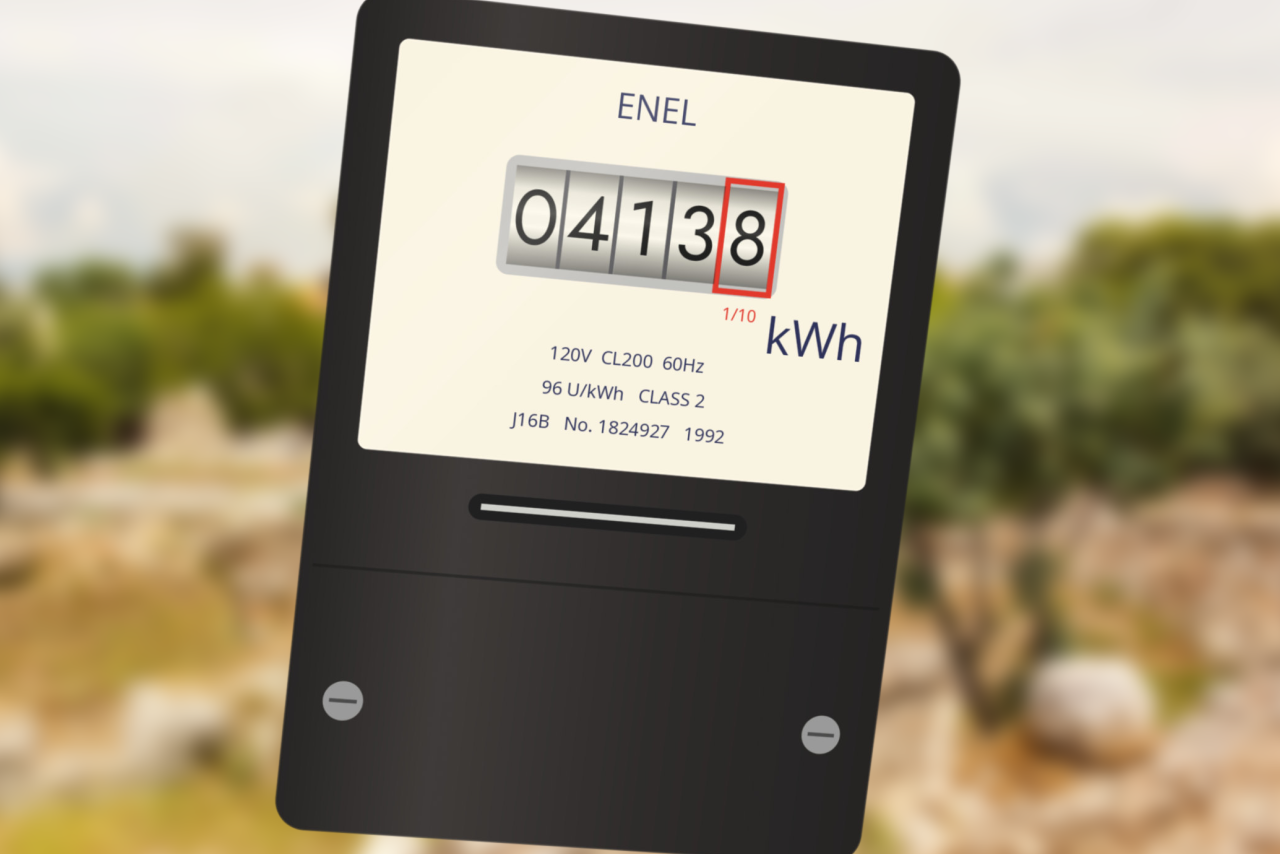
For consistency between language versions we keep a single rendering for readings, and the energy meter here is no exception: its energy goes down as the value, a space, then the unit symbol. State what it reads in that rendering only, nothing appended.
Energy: 413.8 kWh
